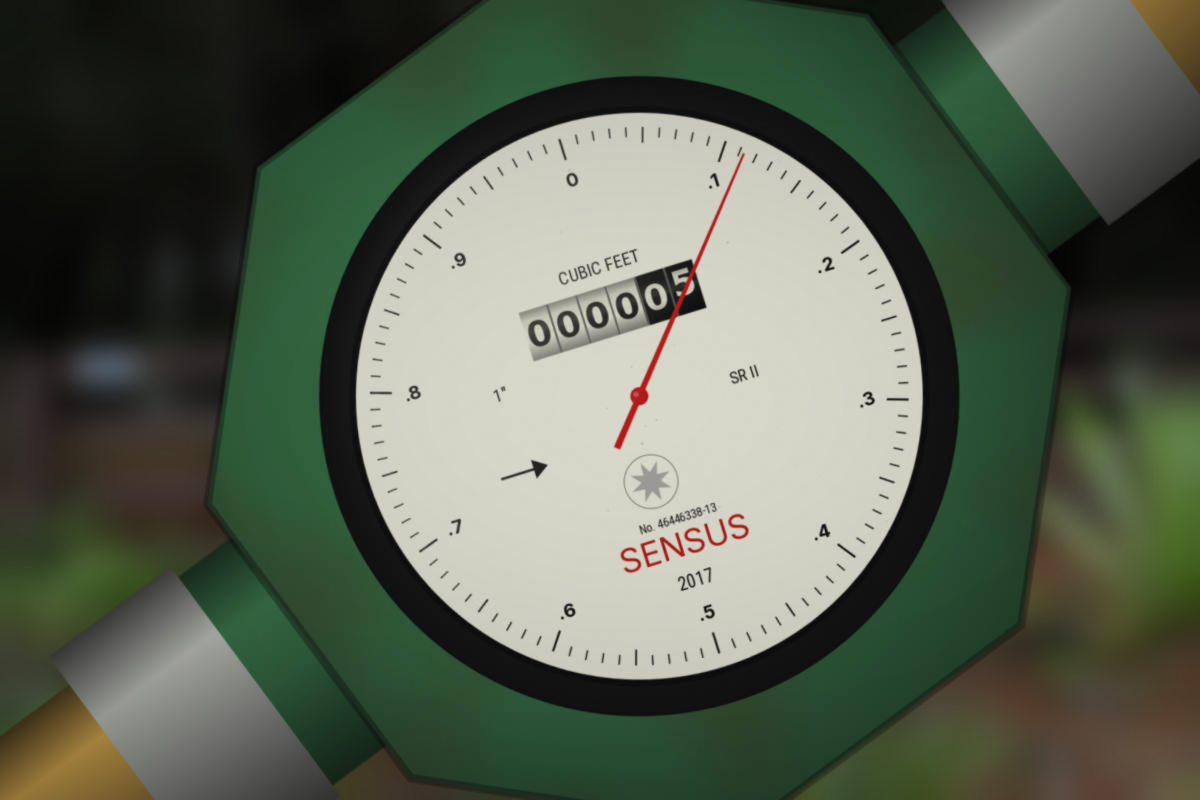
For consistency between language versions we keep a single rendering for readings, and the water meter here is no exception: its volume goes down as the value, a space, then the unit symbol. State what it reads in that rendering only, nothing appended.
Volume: 5.11 ft³
